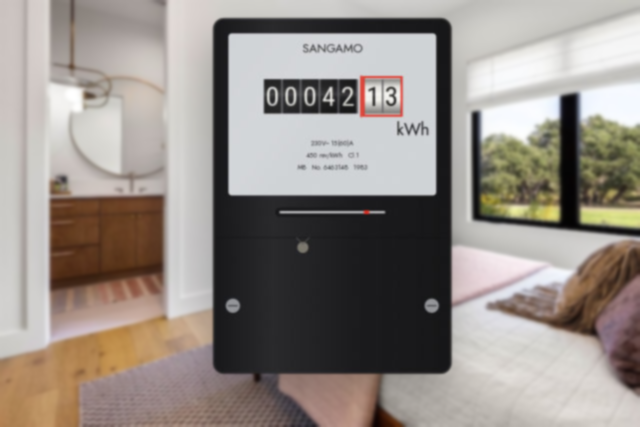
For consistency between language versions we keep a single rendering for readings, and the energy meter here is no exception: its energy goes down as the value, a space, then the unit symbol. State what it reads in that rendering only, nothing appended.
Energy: 42.13 kWh
